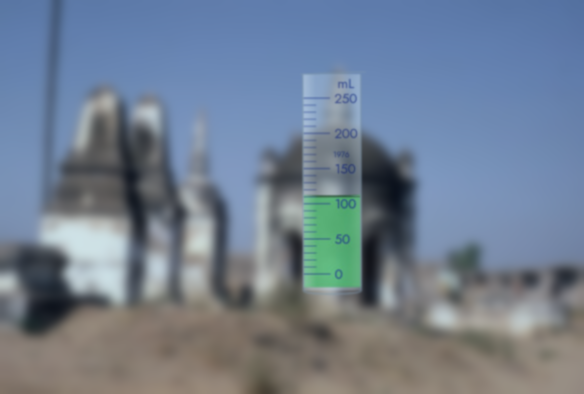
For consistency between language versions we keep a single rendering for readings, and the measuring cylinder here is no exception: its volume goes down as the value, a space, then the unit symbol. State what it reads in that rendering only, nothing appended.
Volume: 110 mL
